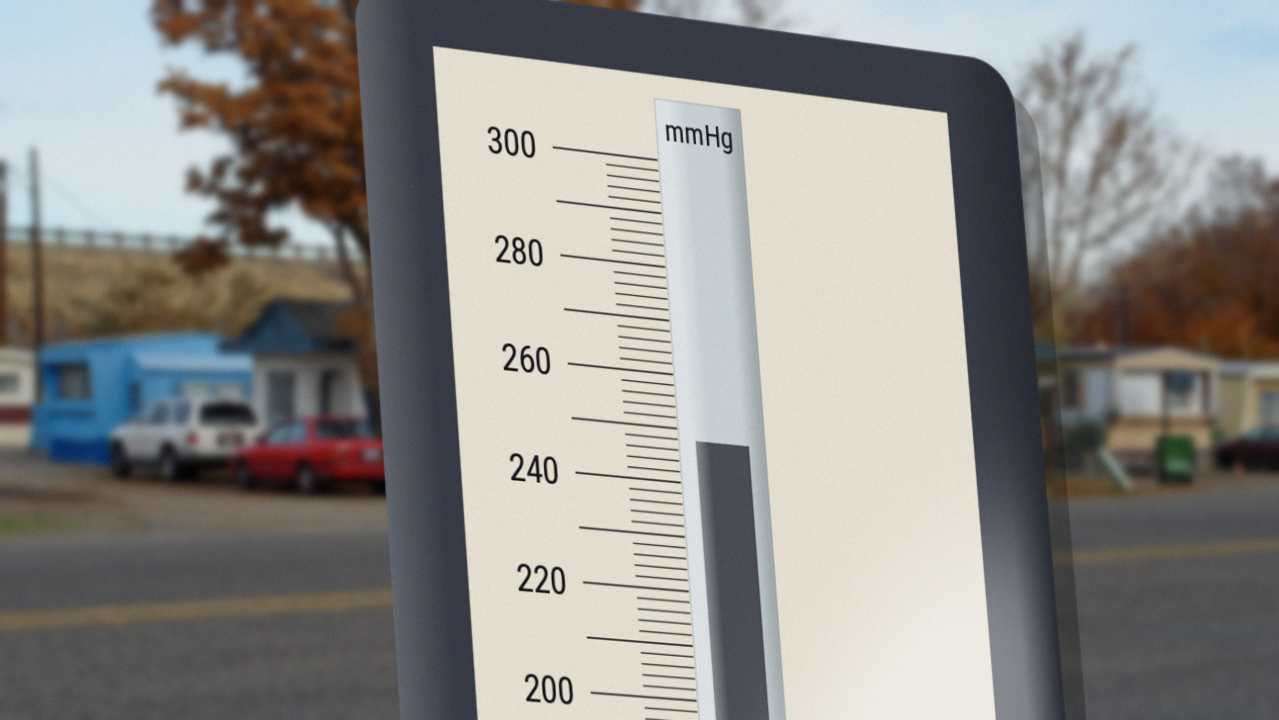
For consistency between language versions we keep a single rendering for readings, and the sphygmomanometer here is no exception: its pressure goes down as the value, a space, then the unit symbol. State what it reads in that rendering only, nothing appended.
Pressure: 248 mmHg
